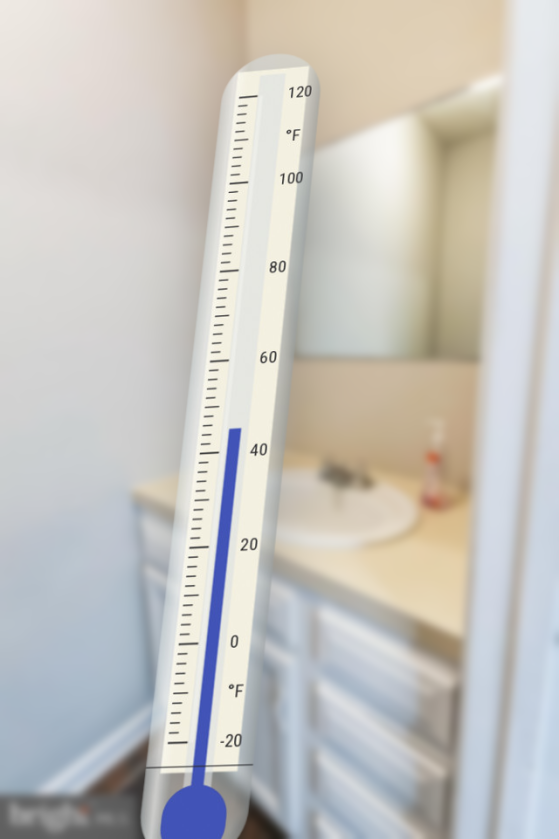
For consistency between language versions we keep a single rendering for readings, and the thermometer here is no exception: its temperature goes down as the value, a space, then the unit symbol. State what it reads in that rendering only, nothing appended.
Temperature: 45 °F
